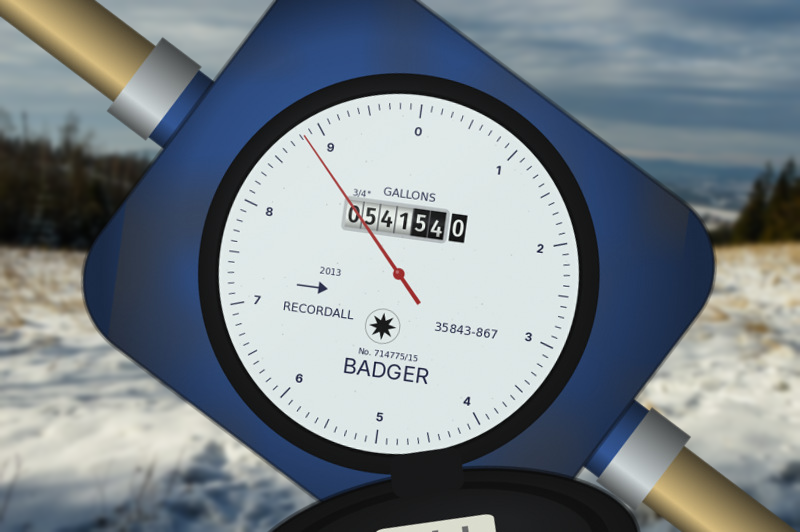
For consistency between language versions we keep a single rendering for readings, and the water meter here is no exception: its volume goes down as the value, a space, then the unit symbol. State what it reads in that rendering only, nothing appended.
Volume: 541538.8 gal
